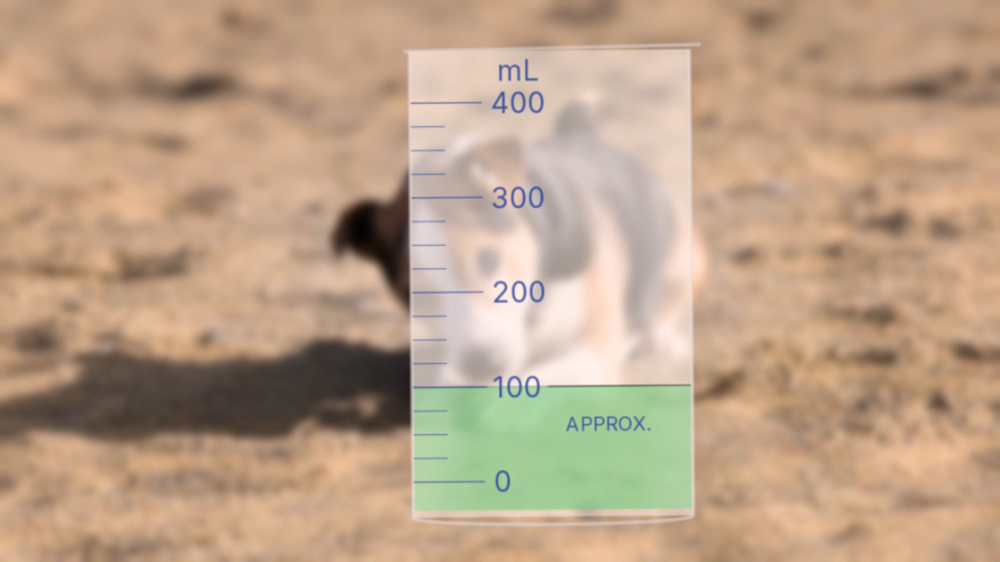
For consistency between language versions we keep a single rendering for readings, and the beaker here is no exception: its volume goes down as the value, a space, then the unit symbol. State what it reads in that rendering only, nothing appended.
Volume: 100 mL
